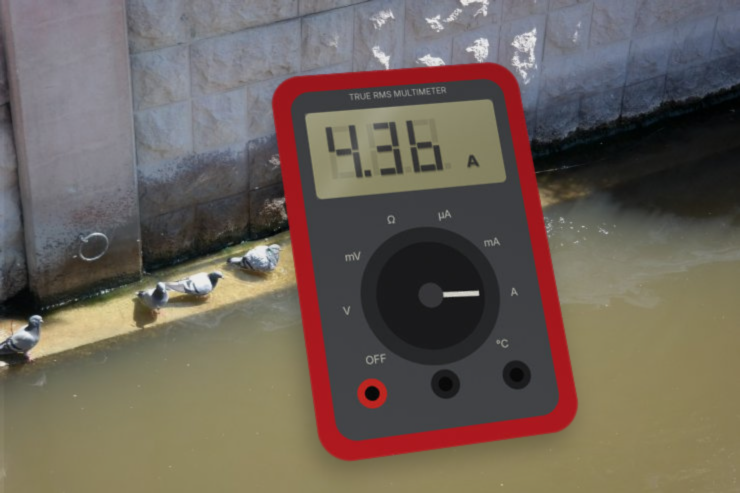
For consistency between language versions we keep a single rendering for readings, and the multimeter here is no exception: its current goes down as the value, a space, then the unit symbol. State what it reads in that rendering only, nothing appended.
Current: 4.36 A
